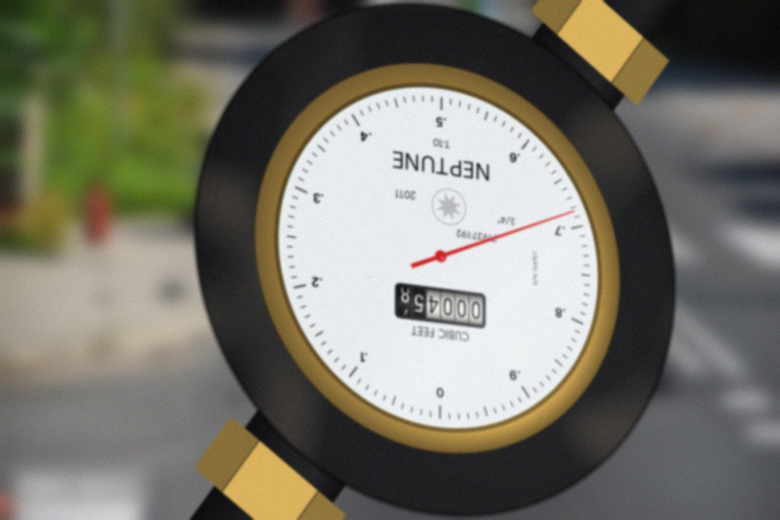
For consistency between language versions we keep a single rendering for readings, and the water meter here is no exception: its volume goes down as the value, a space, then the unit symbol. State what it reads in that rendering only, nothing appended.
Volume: 457.68 ft³
